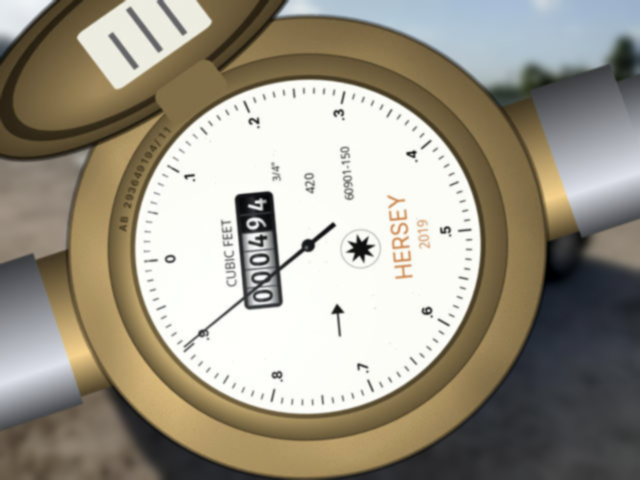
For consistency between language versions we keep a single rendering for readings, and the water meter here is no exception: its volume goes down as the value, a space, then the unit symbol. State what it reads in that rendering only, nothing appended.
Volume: 493.90 ft³
